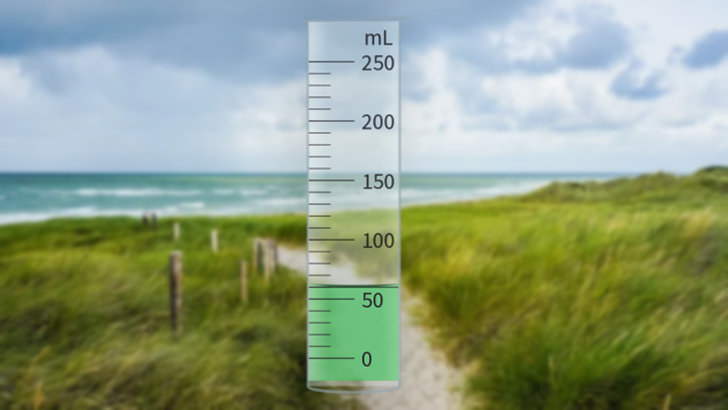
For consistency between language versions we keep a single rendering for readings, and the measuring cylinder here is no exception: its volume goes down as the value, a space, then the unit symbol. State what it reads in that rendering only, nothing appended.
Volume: 60 mL
